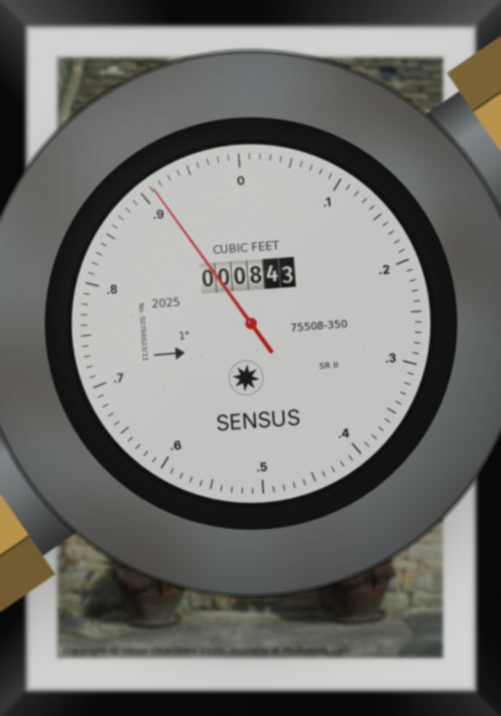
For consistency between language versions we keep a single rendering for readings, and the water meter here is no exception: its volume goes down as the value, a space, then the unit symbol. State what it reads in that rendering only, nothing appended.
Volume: 842.91 ft³
